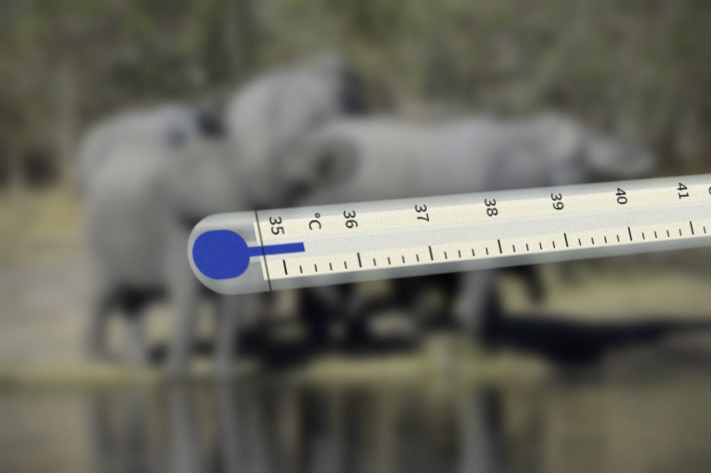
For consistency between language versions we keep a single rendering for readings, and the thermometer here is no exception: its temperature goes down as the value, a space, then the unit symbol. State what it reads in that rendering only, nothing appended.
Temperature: 35.3 °C
